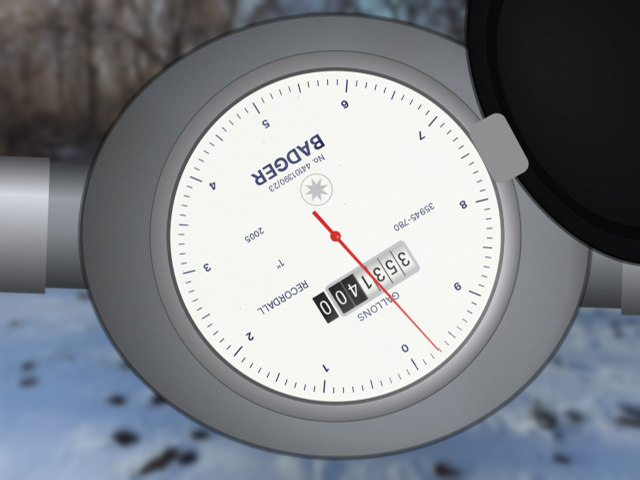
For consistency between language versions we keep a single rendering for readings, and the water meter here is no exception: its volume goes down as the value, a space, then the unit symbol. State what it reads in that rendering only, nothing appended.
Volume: 3531399.7 gal
